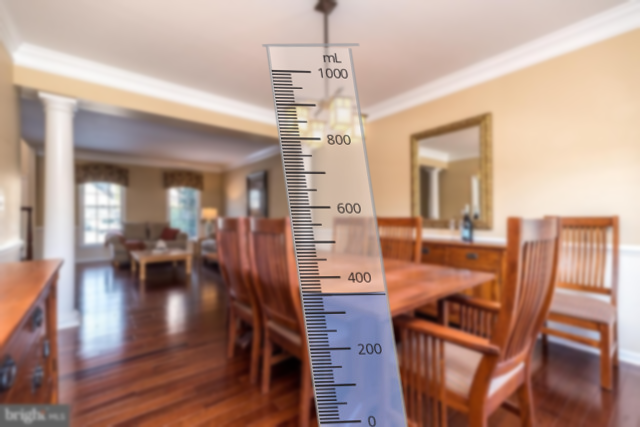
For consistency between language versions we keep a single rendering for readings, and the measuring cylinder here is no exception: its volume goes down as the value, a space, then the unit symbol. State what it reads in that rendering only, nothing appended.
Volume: 350 mL
